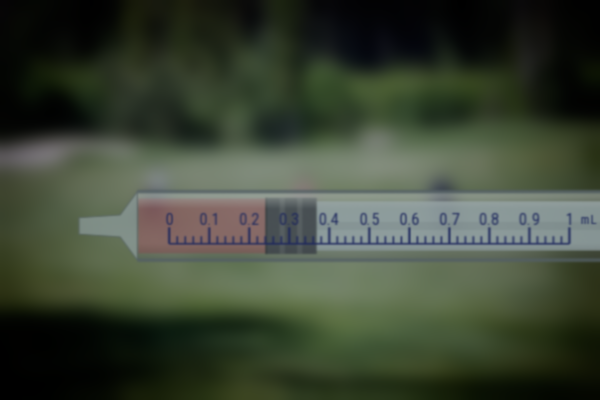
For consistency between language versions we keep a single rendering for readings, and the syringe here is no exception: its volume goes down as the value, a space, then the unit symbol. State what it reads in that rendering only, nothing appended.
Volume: 0.24 mL
